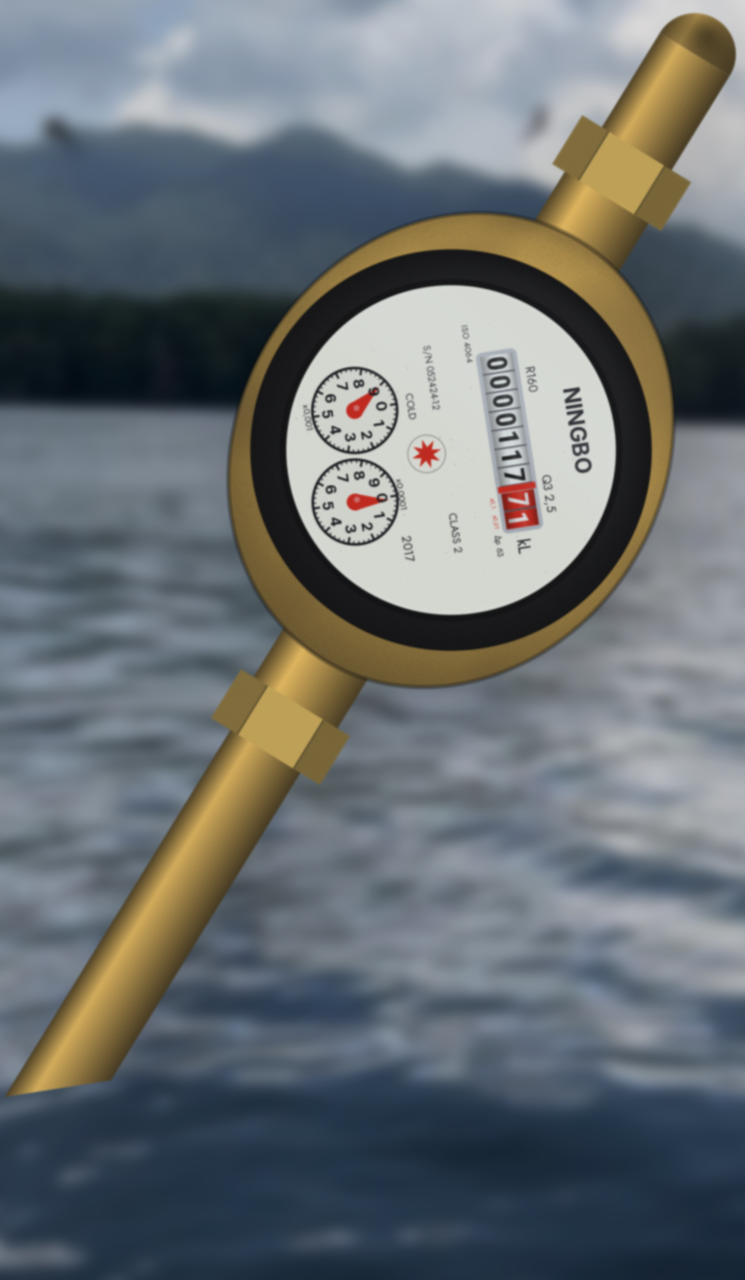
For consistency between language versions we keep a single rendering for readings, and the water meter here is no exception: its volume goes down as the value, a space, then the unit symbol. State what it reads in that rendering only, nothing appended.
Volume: 117.7090 kL
